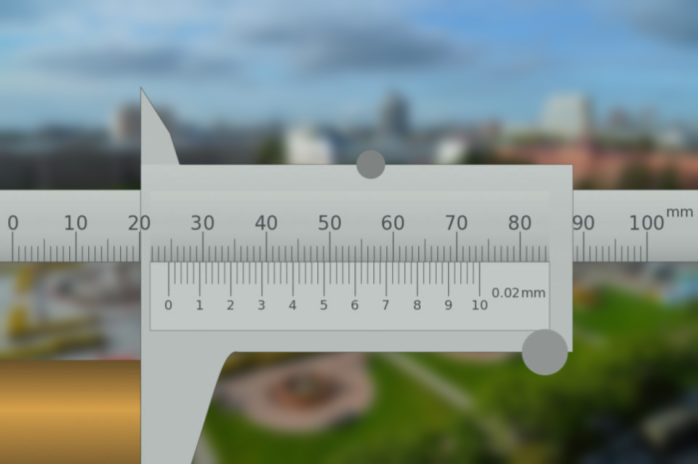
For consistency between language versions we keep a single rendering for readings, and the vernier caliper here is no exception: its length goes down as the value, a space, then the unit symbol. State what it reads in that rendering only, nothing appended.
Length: 24.6 mm
